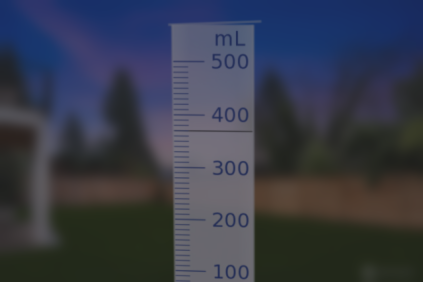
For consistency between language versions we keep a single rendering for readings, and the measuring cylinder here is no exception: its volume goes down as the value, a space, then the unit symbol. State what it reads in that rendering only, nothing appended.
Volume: 370 mL
